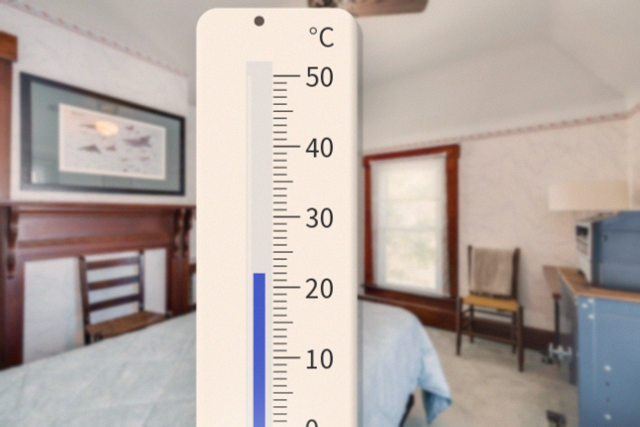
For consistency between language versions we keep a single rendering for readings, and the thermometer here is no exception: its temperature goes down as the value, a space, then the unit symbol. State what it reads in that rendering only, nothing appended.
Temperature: 22 °C
